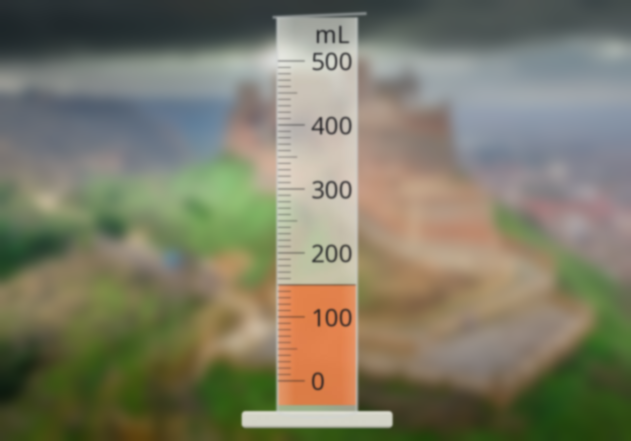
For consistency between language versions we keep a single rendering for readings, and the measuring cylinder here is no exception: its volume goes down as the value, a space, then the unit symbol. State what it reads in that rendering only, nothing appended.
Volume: 150 mL
